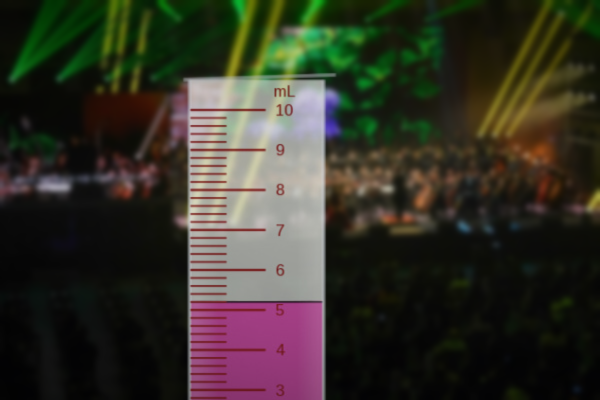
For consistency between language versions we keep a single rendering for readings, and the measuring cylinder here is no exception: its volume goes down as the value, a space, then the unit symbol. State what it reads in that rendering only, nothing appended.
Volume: 5.2 mL
